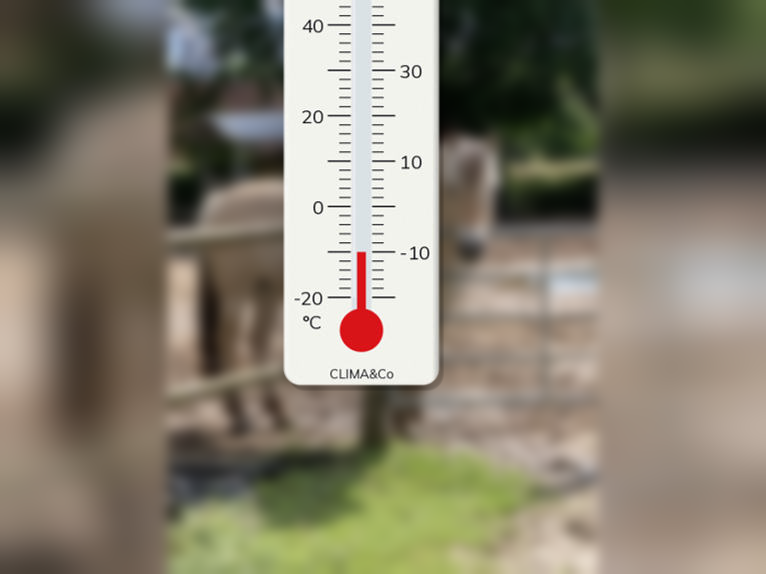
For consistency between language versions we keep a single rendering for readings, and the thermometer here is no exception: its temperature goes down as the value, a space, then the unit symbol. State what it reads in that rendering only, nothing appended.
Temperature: -10 °C
